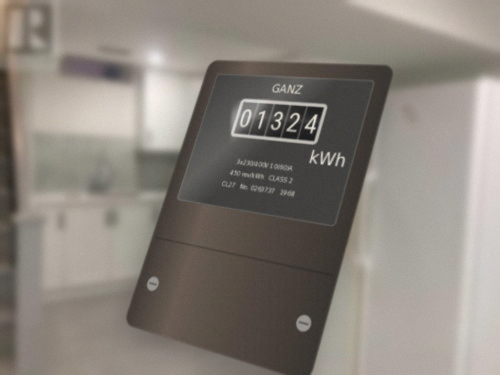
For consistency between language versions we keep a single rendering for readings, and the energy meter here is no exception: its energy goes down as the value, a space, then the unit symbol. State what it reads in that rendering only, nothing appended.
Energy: 1324 kWh
